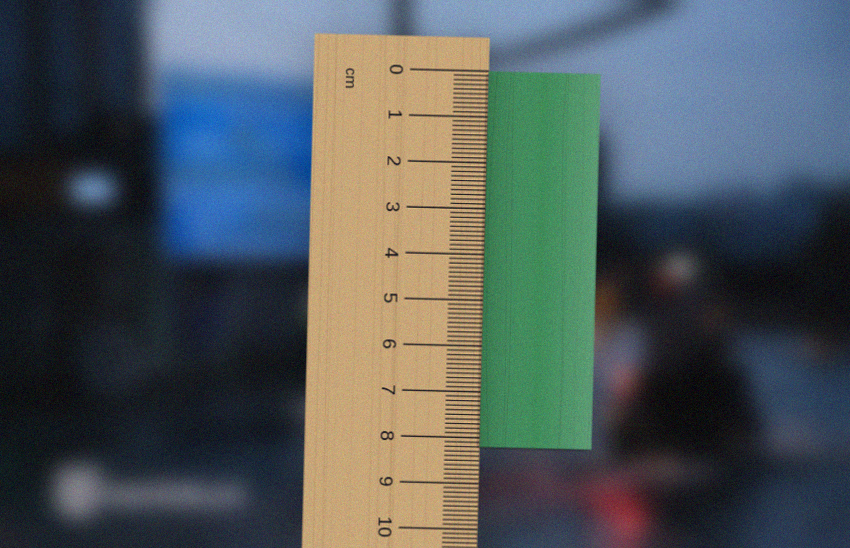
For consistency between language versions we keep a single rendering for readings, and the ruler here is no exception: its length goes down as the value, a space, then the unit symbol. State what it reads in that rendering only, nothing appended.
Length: 8.2 cm
